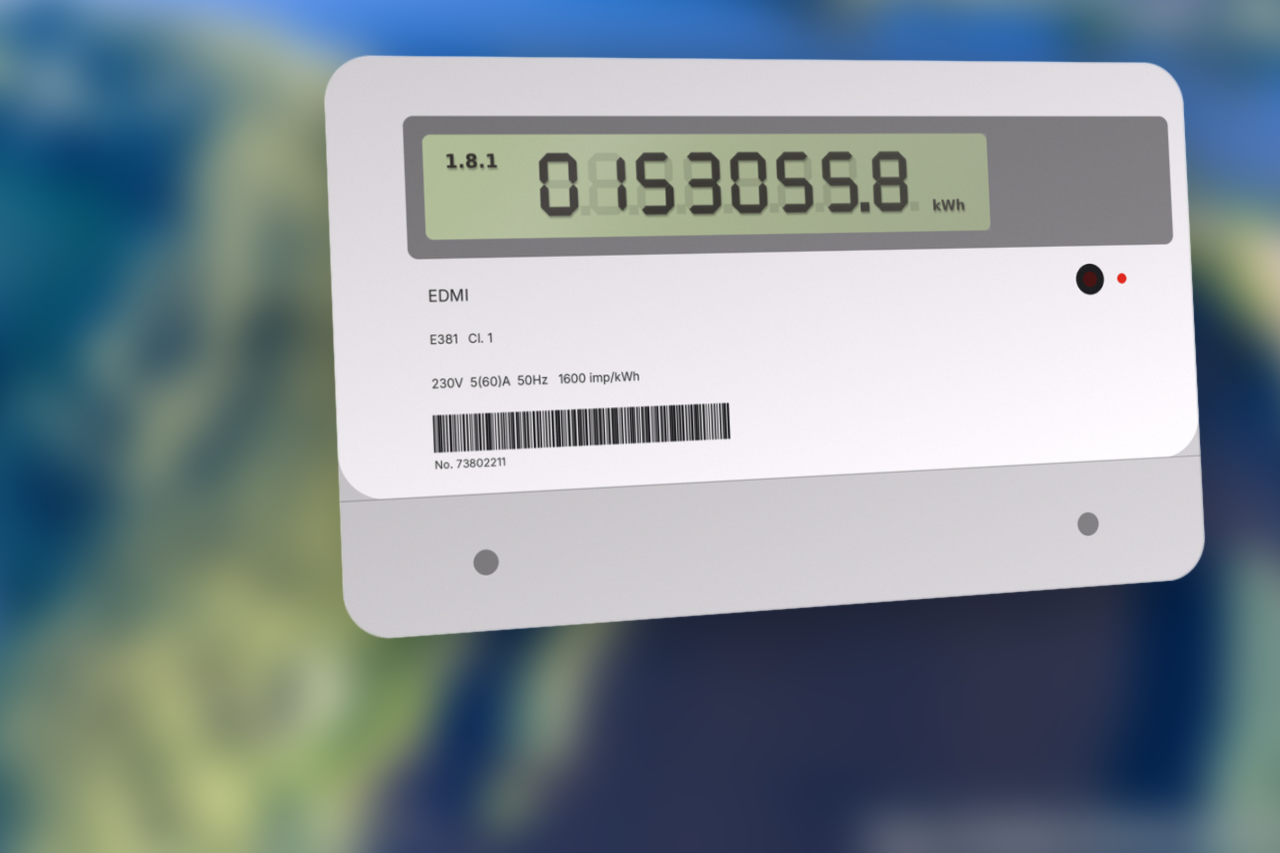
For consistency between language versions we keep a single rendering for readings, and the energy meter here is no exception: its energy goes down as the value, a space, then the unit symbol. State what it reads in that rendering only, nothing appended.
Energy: 153055.8 kWh
